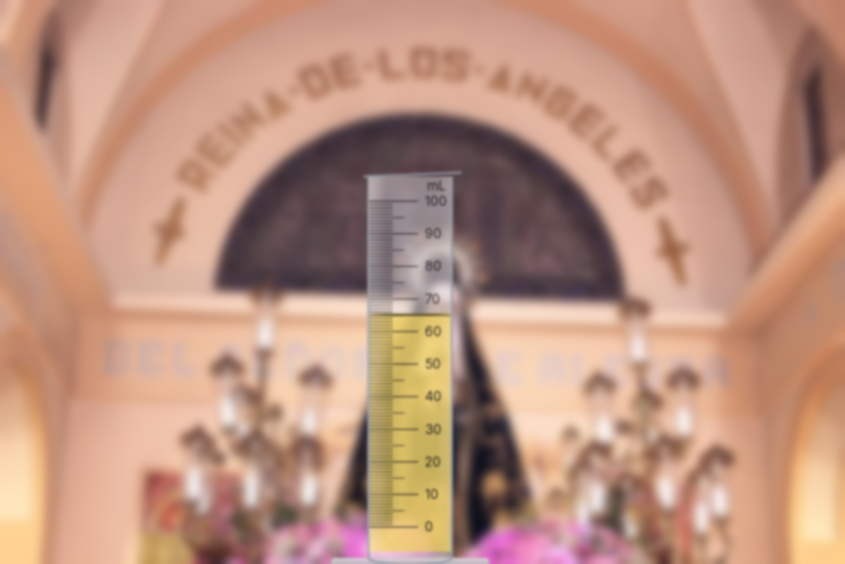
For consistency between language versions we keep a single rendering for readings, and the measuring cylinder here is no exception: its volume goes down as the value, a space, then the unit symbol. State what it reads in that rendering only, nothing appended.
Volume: 65 mL
